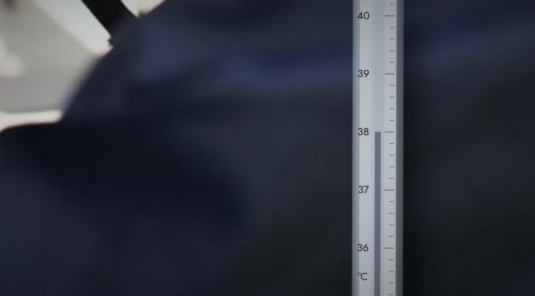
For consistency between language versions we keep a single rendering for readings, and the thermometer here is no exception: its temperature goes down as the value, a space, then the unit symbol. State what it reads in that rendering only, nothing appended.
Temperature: 38 °C
